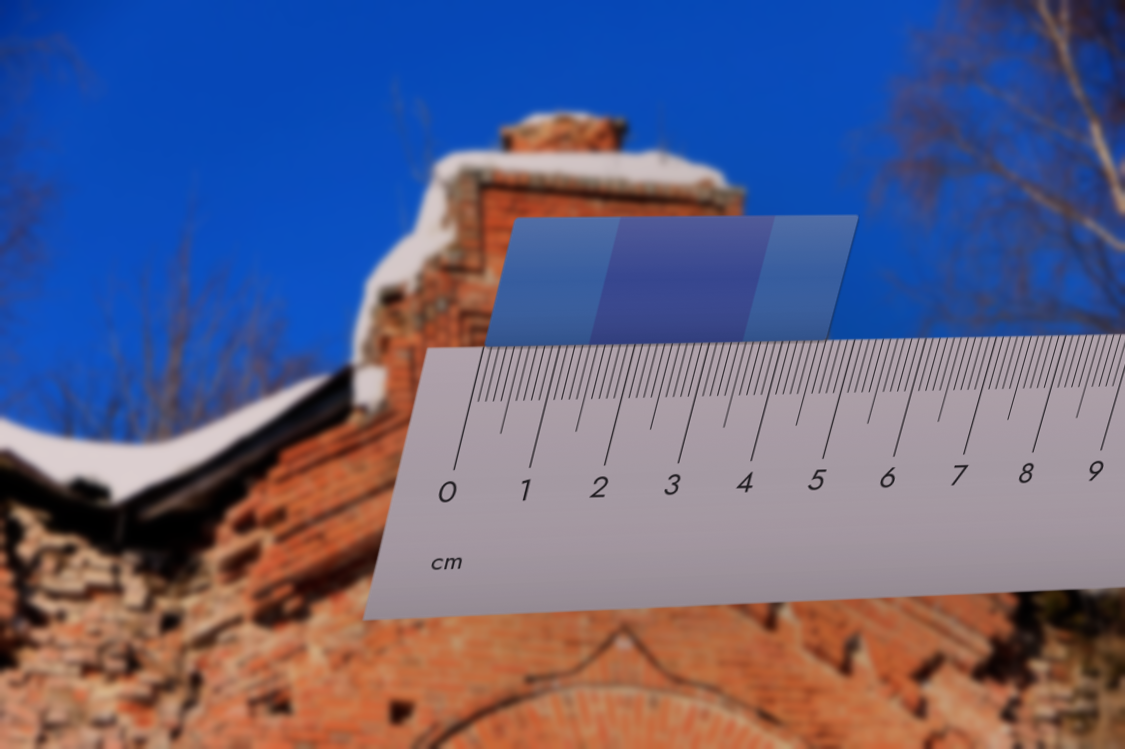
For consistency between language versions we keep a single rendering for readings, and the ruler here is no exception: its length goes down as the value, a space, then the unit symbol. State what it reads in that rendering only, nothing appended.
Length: 4.6 cm
